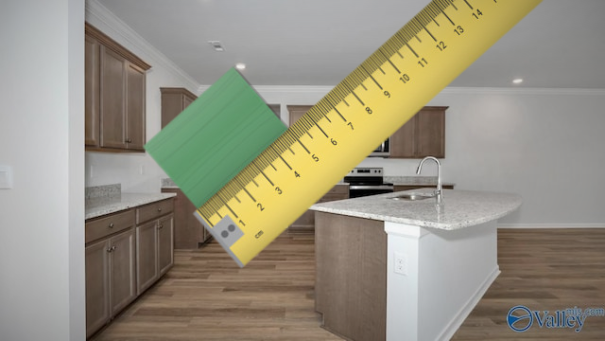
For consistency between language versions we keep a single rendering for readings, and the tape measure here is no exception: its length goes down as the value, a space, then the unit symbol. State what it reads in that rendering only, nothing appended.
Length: 5 cm
